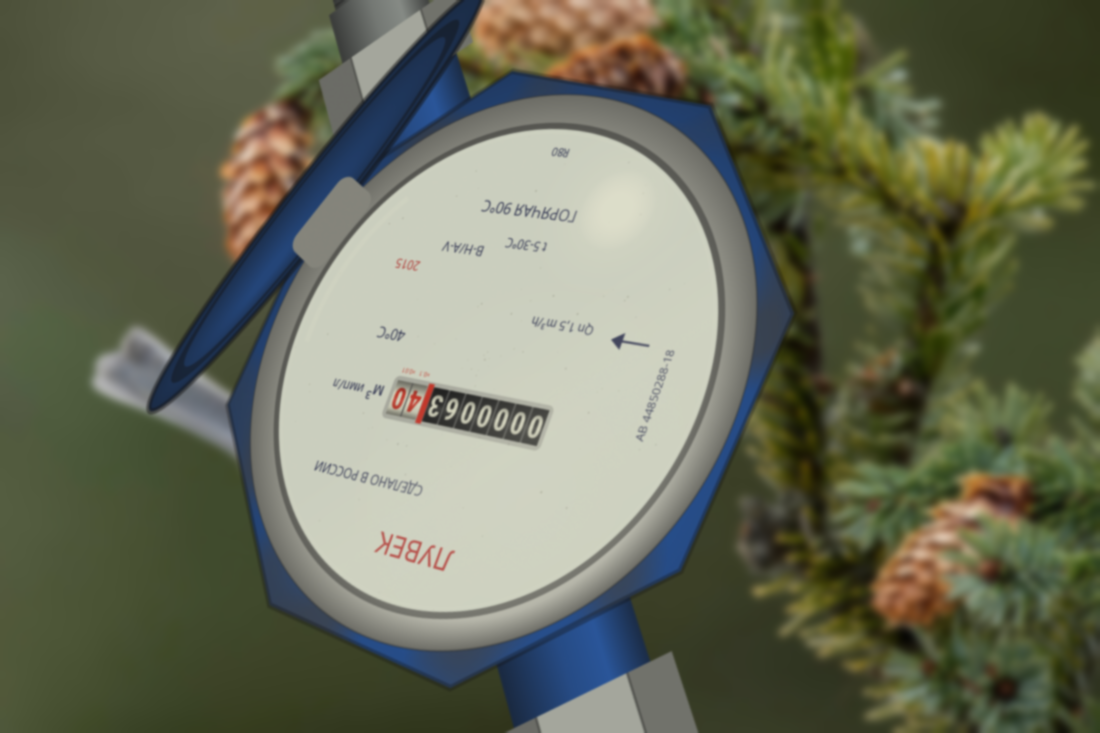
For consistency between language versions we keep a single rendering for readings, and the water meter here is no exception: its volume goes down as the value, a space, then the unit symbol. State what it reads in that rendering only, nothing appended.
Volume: 63.40 m³
